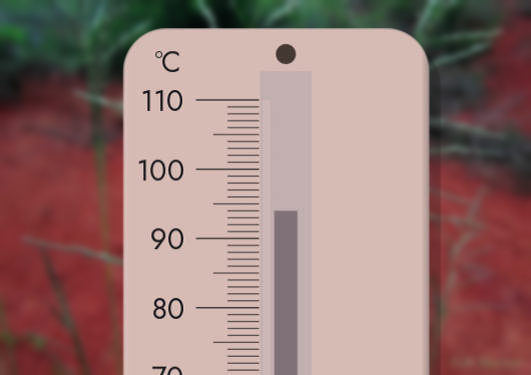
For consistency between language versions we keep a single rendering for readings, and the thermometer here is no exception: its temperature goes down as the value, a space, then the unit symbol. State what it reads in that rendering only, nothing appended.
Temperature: 94 °C
